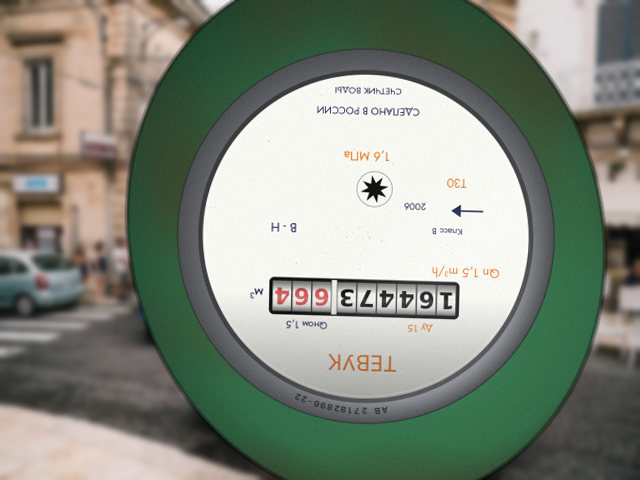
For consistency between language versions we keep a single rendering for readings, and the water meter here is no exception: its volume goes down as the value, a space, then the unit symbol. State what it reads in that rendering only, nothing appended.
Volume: 164473.664 m³
